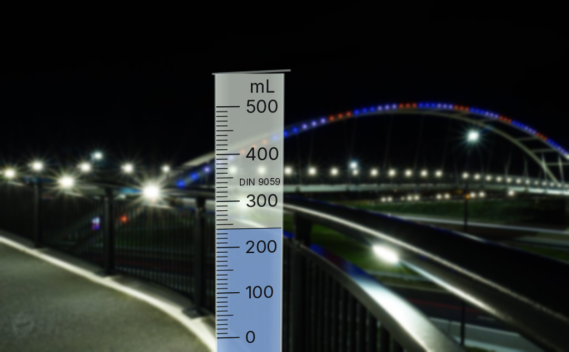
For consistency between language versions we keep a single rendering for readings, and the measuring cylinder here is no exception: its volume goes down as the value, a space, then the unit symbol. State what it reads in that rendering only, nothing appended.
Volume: 240 mL
